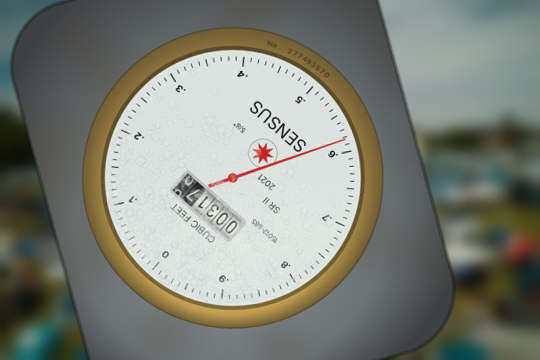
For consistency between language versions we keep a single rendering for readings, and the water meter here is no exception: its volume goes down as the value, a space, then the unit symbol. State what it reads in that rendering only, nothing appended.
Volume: 3178.58 ft³
